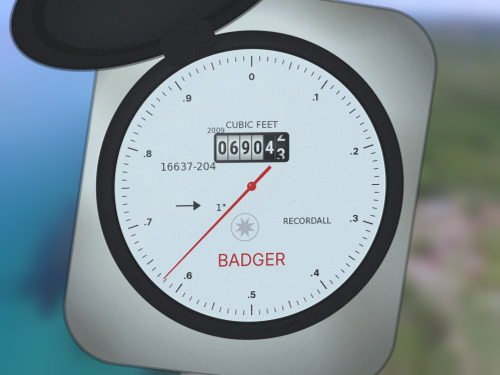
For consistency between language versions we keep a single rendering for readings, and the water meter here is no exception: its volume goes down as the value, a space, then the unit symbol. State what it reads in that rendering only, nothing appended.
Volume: 69042.62 ft³
